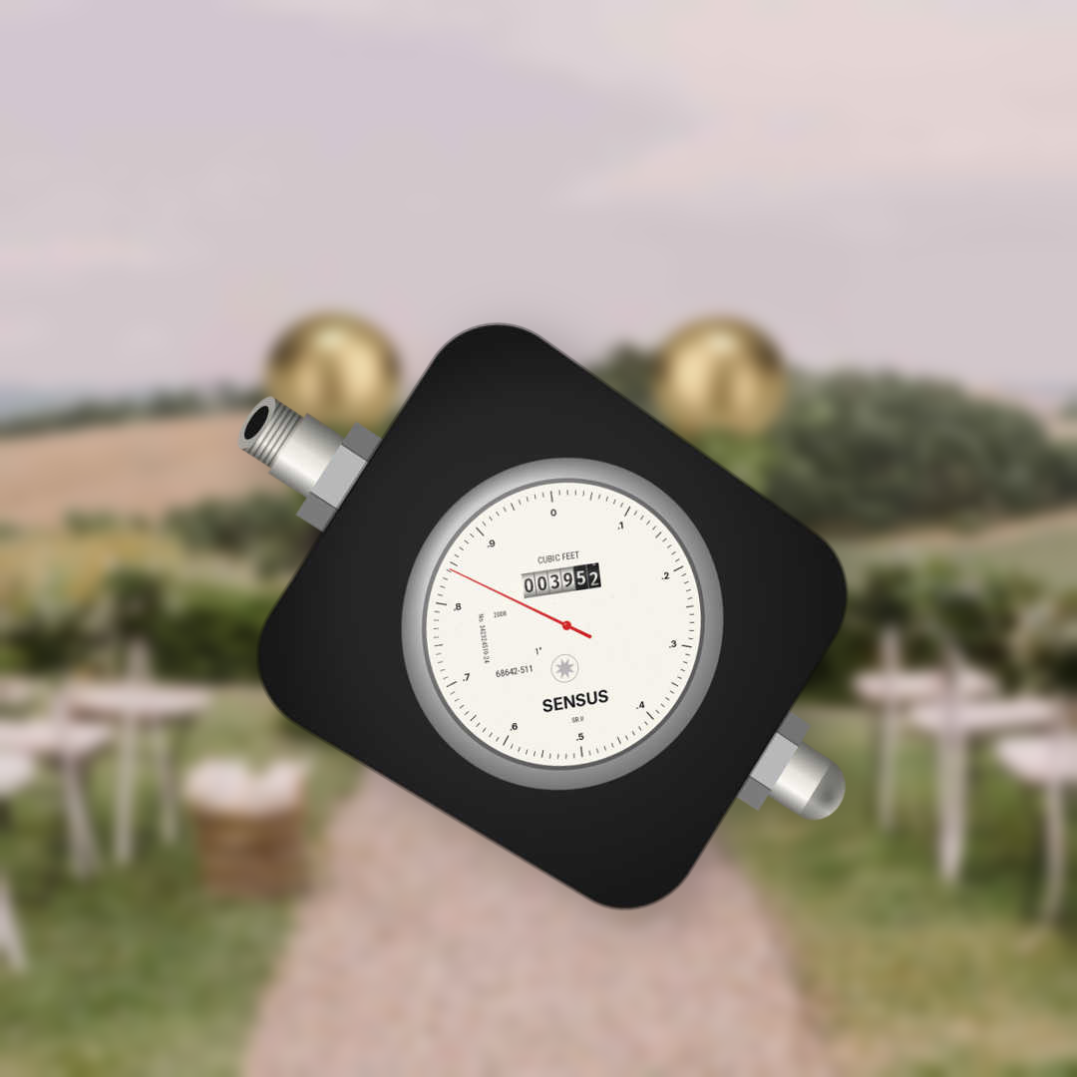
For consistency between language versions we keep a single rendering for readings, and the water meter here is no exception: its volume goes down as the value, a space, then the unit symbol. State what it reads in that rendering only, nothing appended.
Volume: 3951.84 ft³
